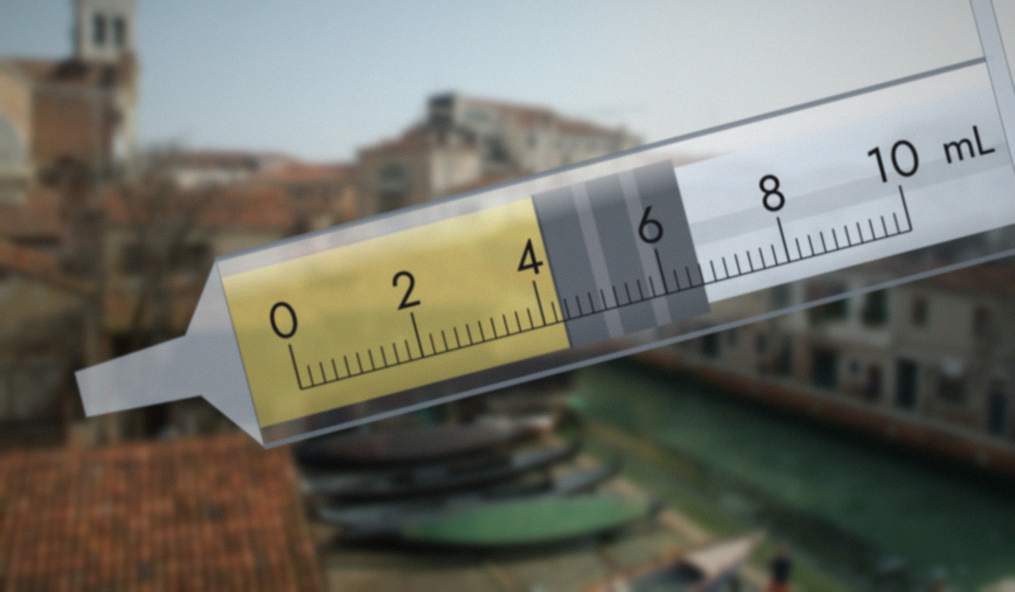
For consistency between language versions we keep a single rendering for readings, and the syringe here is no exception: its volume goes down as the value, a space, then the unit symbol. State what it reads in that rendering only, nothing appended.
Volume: 4.3 mL
